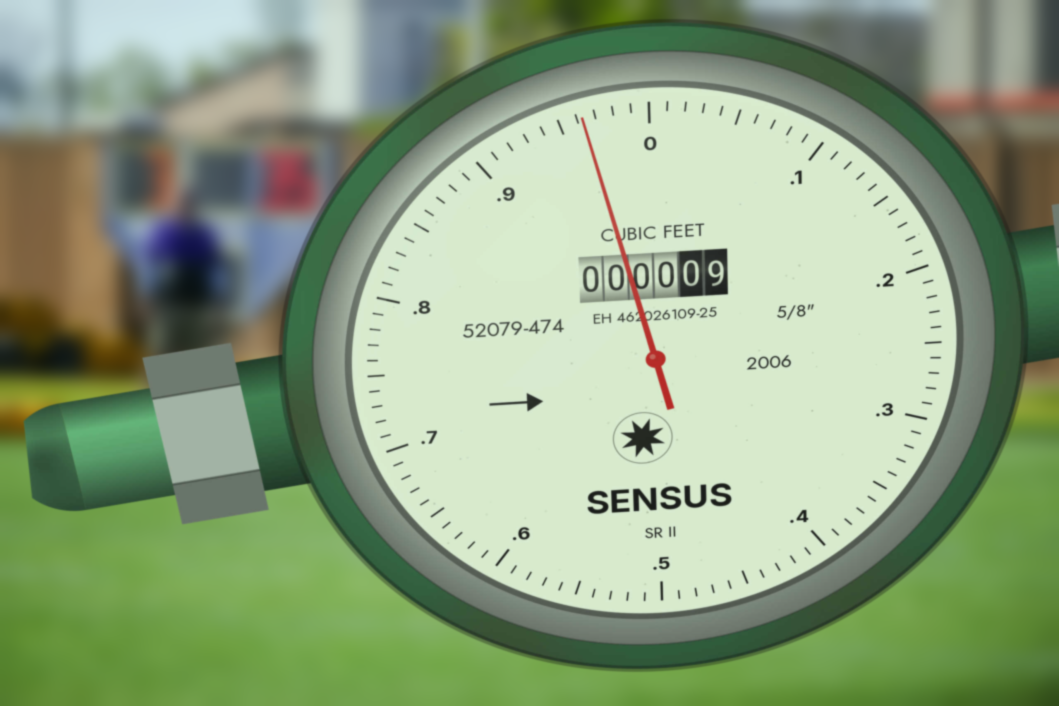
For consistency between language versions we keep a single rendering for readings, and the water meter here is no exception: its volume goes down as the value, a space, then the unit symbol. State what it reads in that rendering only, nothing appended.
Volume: 8.96 ft³
